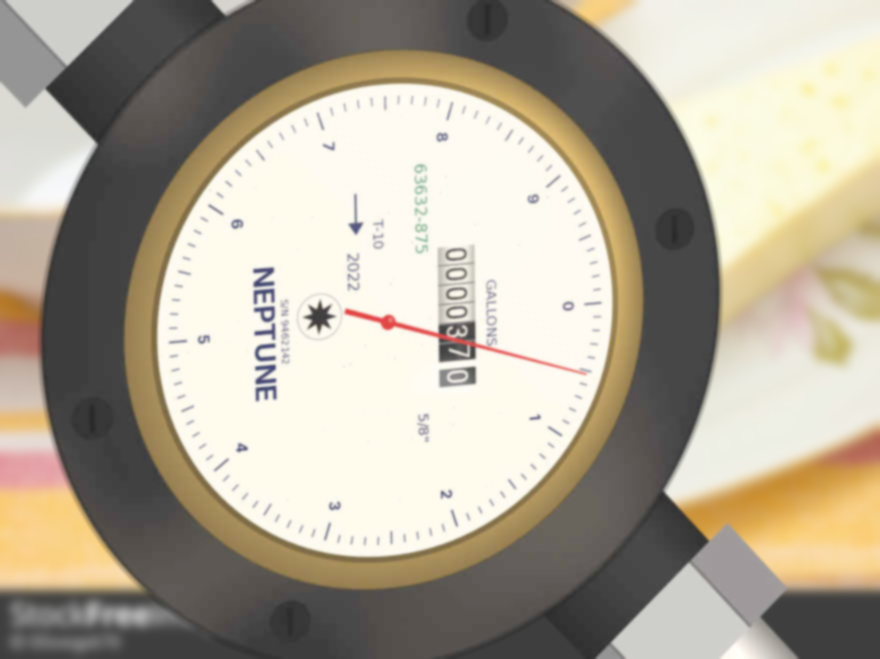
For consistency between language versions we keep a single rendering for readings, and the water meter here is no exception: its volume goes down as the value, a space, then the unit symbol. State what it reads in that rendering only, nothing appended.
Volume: 370.5 gal
